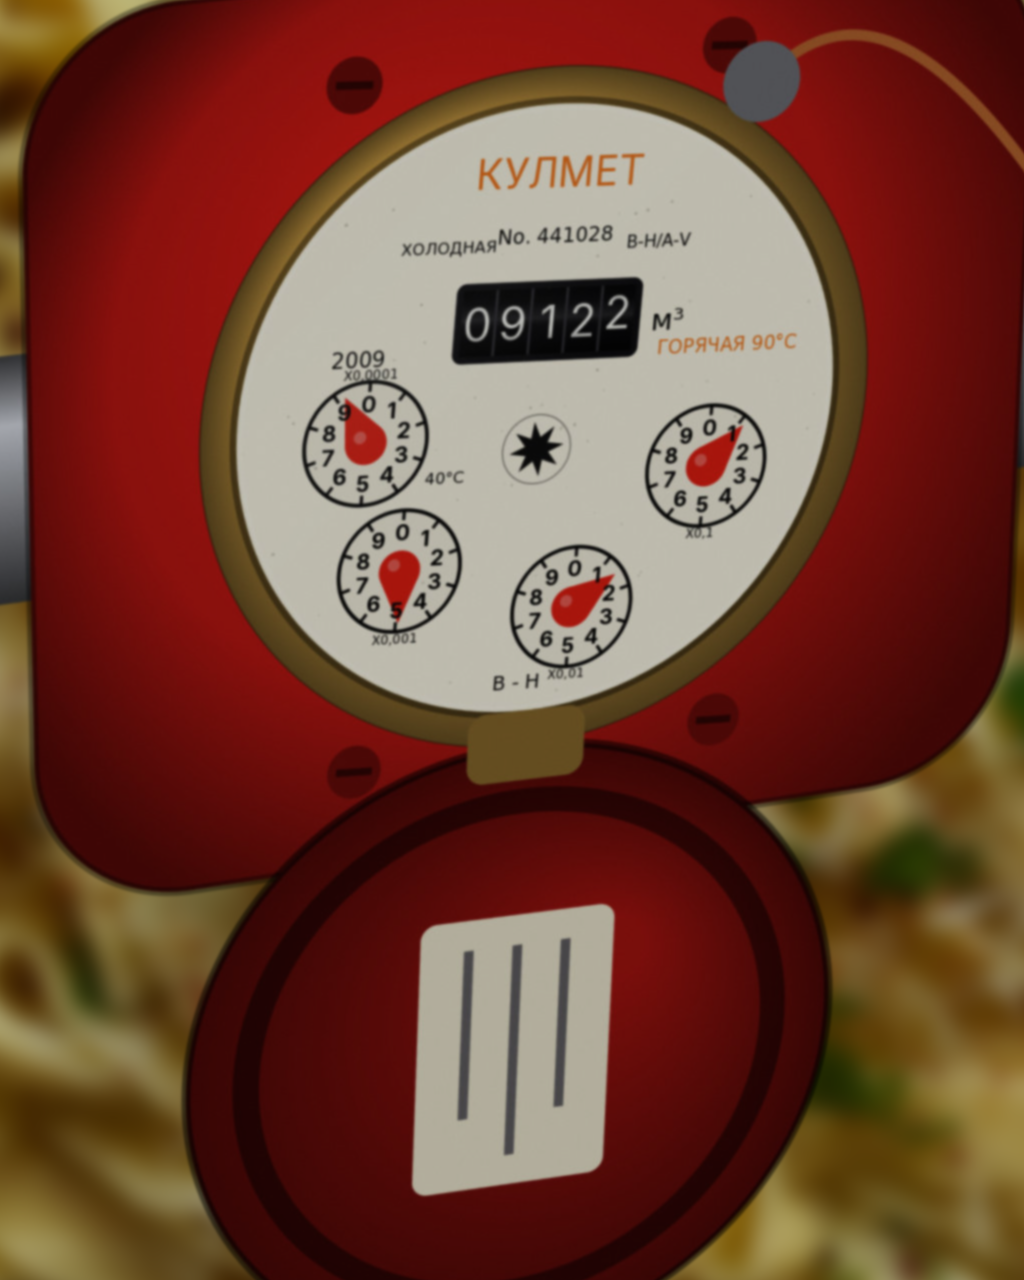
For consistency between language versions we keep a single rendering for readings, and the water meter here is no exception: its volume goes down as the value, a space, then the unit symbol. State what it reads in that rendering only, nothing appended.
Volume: 9122.1149 m³
